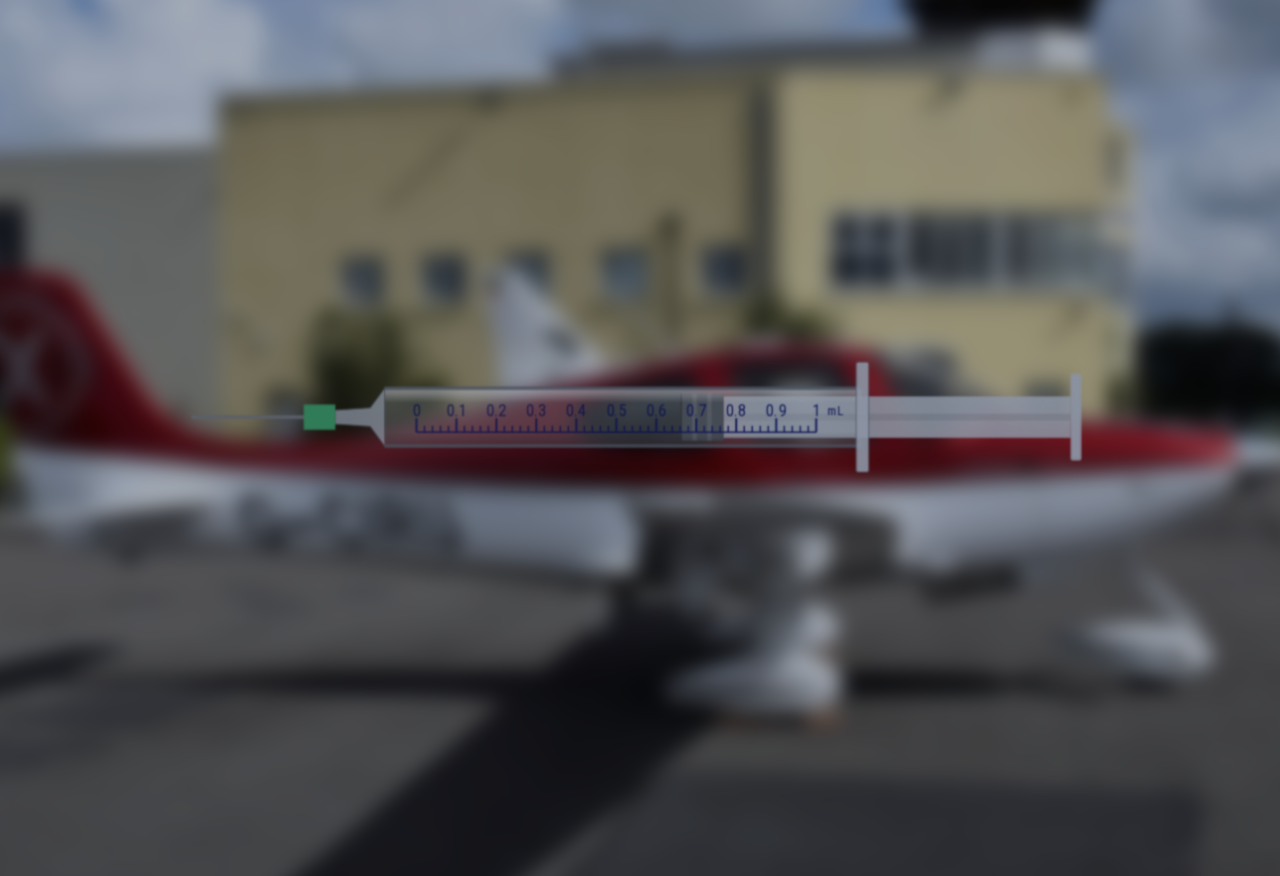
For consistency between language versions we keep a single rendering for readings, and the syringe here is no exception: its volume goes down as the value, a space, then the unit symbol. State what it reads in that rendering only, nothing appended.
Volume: 0.66 mL
